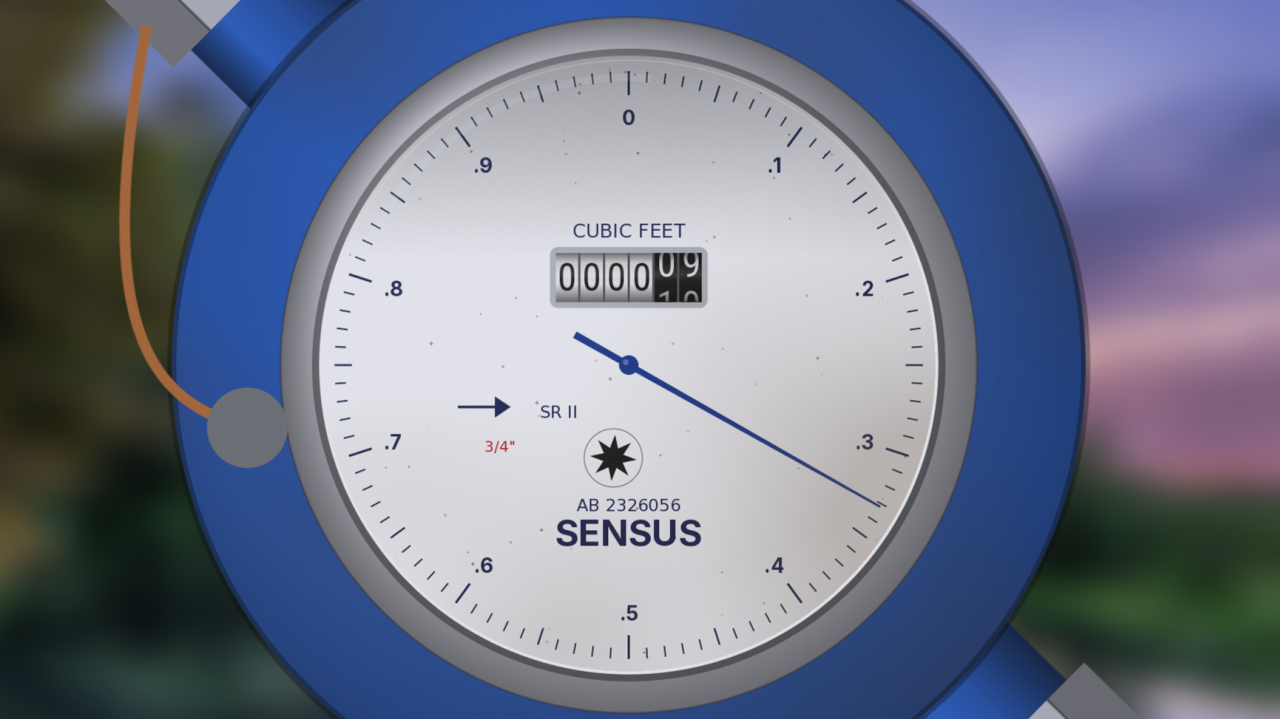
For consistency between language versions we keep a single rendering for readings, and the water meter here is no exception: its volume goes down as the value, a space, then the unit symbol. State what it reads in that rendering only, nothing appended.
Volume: 9.33 ft³
